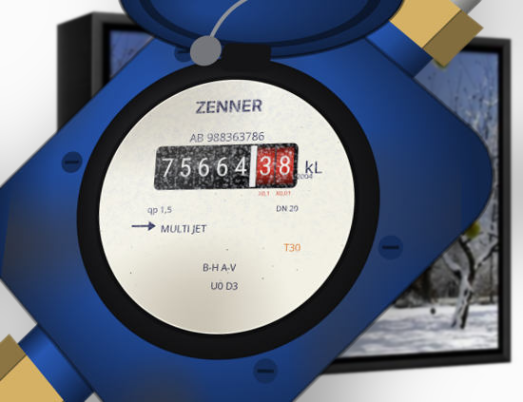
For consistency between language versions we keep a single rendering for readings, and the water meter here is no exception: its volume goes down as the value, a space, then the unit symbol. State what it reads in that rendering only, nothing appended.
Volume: 75664.38 kL
